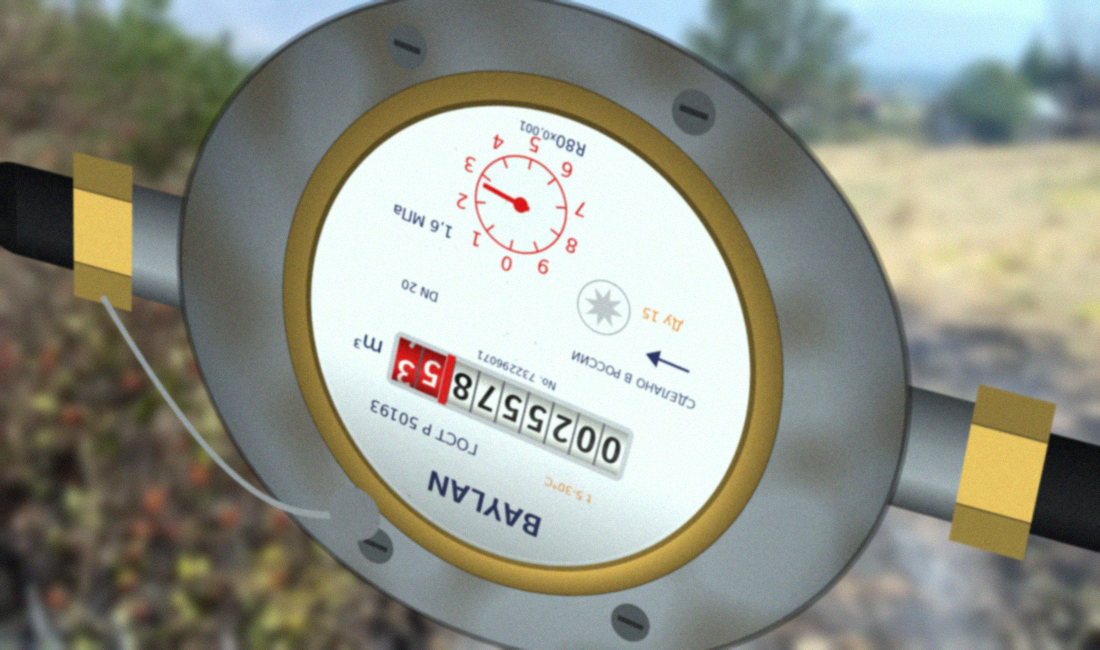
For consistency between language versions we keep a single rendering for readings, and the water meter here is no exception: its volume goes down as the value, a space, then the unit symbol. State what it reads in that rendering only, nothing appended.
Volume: 25578.532 m³
